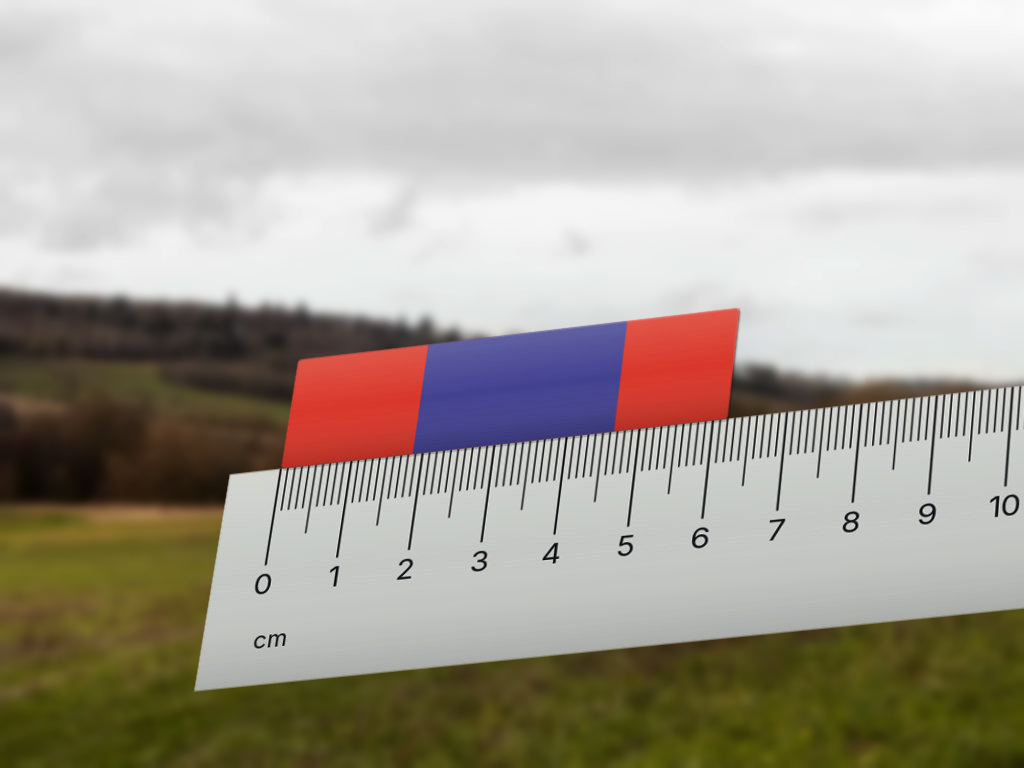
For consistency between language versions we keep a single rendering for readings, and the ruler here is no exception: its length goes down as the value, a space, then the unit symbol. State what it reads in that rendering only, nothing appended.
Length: 6.2 cm
